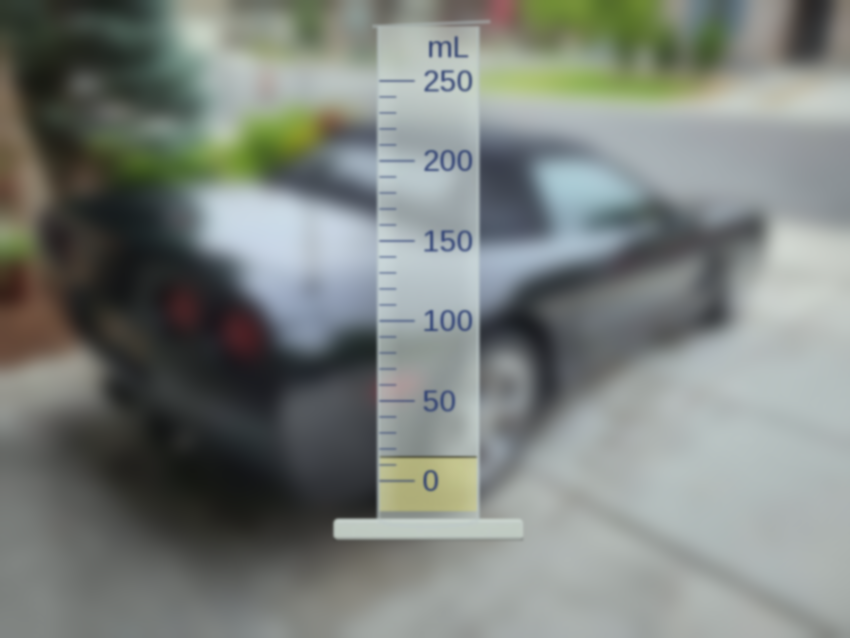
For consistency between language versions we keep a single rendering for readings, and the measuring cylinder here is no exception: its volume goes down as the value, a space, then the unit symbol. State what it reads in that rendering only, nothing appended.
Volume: 15 mL
